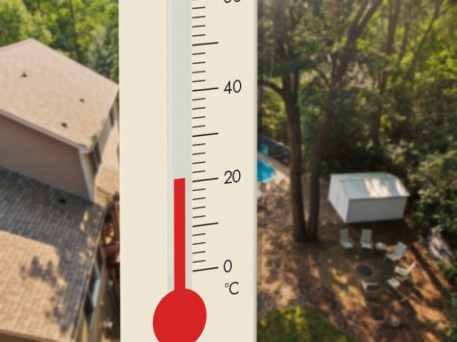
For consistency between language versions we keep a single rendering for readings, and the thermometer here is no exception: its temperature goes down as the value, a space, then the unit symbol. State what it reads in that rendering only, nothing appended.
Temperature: 21 °C
